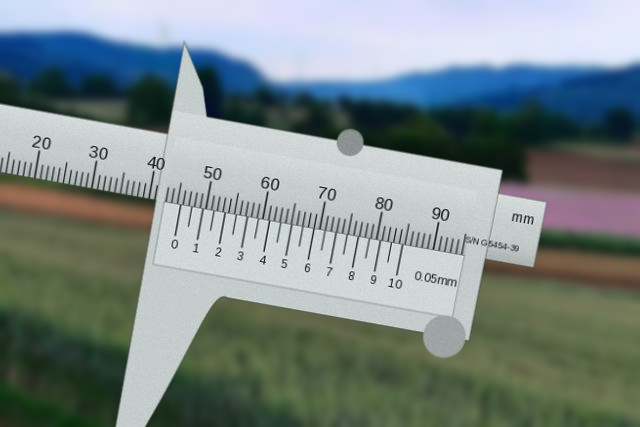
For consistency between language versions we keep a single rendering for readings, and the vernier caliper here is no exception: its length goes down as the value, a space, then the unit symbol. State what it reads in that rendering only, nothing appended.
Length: 45.6 mm
